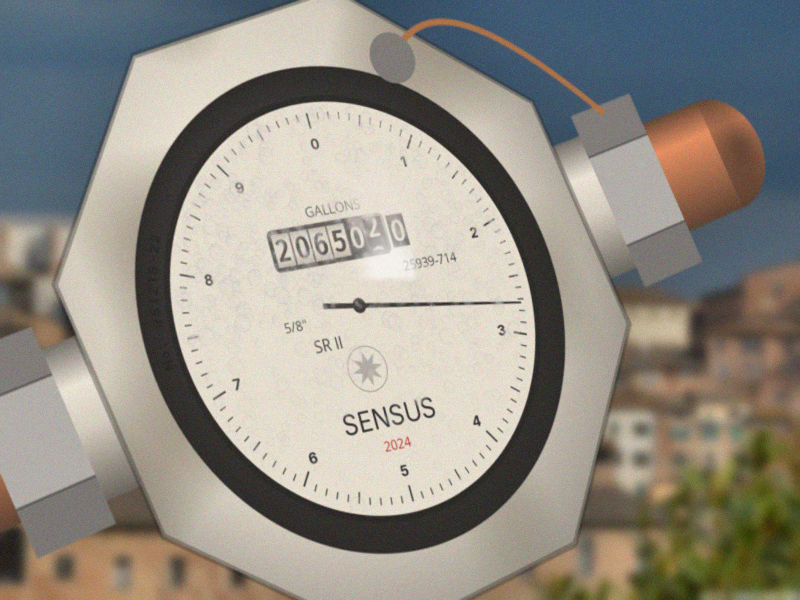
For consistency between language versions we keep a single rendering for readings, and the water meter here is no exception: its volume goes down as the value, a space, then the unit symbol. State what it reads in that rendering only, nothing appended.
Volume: 2065022.7 gal
